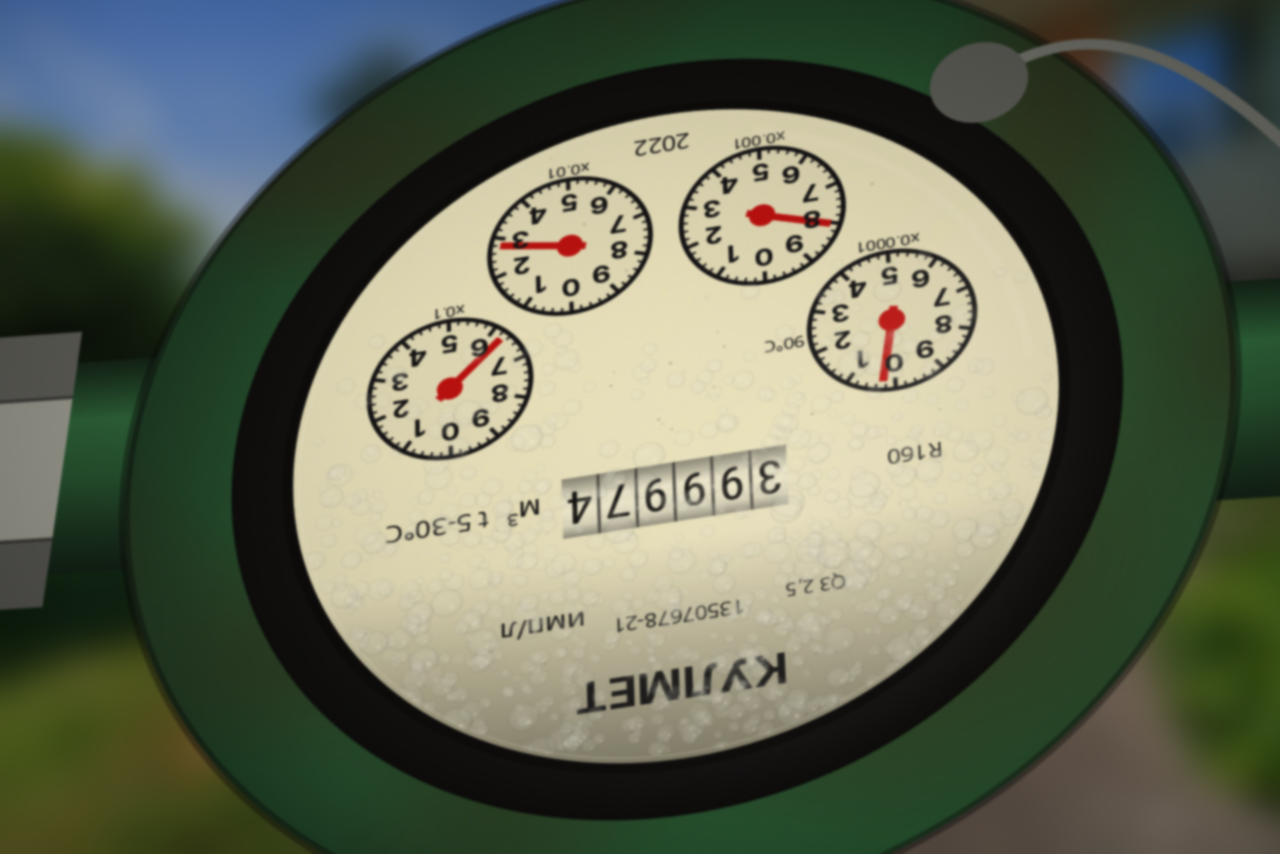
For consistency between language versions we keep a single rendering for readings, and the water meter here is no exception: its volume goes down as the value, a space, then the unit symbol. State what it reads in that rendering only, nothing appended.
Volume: 399974.6280 m³
